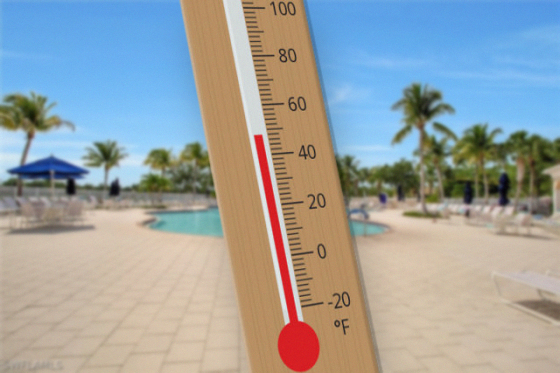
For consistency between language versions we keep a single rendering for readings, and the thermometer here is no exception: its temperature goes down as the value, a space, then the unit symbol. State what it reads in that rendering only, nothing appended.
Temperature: 48 °F
